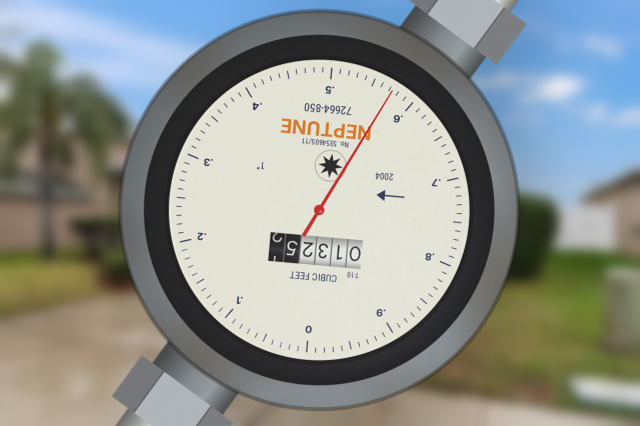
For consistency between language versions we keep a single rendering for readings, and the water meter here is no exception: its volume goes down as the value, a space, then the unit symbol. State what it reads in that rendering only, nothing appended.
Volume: 13251.57 ft³
